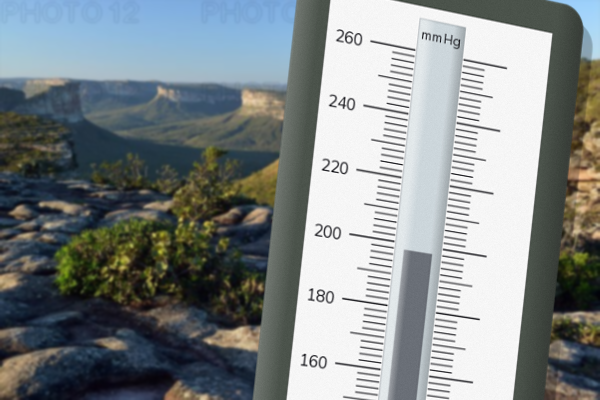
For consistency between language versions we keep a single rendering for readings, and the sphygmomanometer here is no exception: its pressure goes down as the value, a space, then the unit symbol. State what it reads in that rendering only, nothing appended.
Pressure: 198 mmHg
